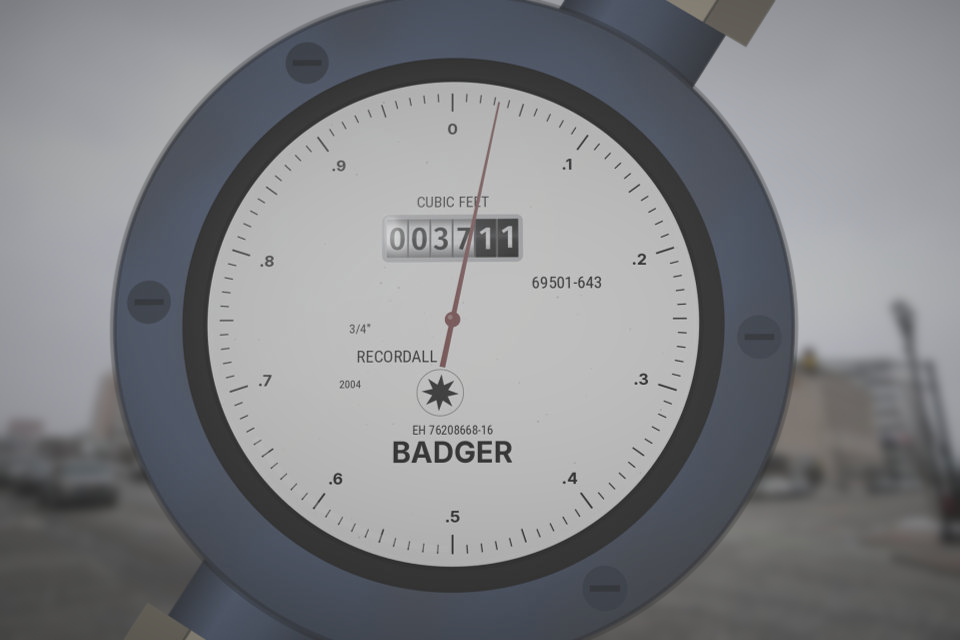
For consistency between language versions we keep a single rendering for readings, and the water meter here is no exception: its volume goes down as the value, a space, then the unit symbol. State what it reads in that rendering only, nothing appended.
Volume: 3711.03 ft³
